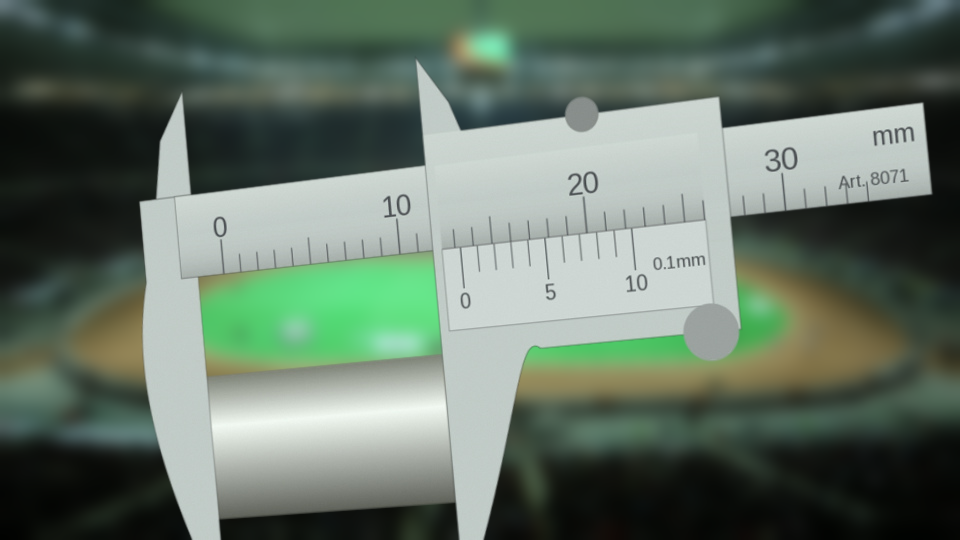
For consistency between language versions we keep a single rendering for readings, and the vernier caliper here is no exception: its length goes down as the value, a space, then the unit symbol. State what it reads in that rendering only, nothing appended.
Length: 13.3 mm
